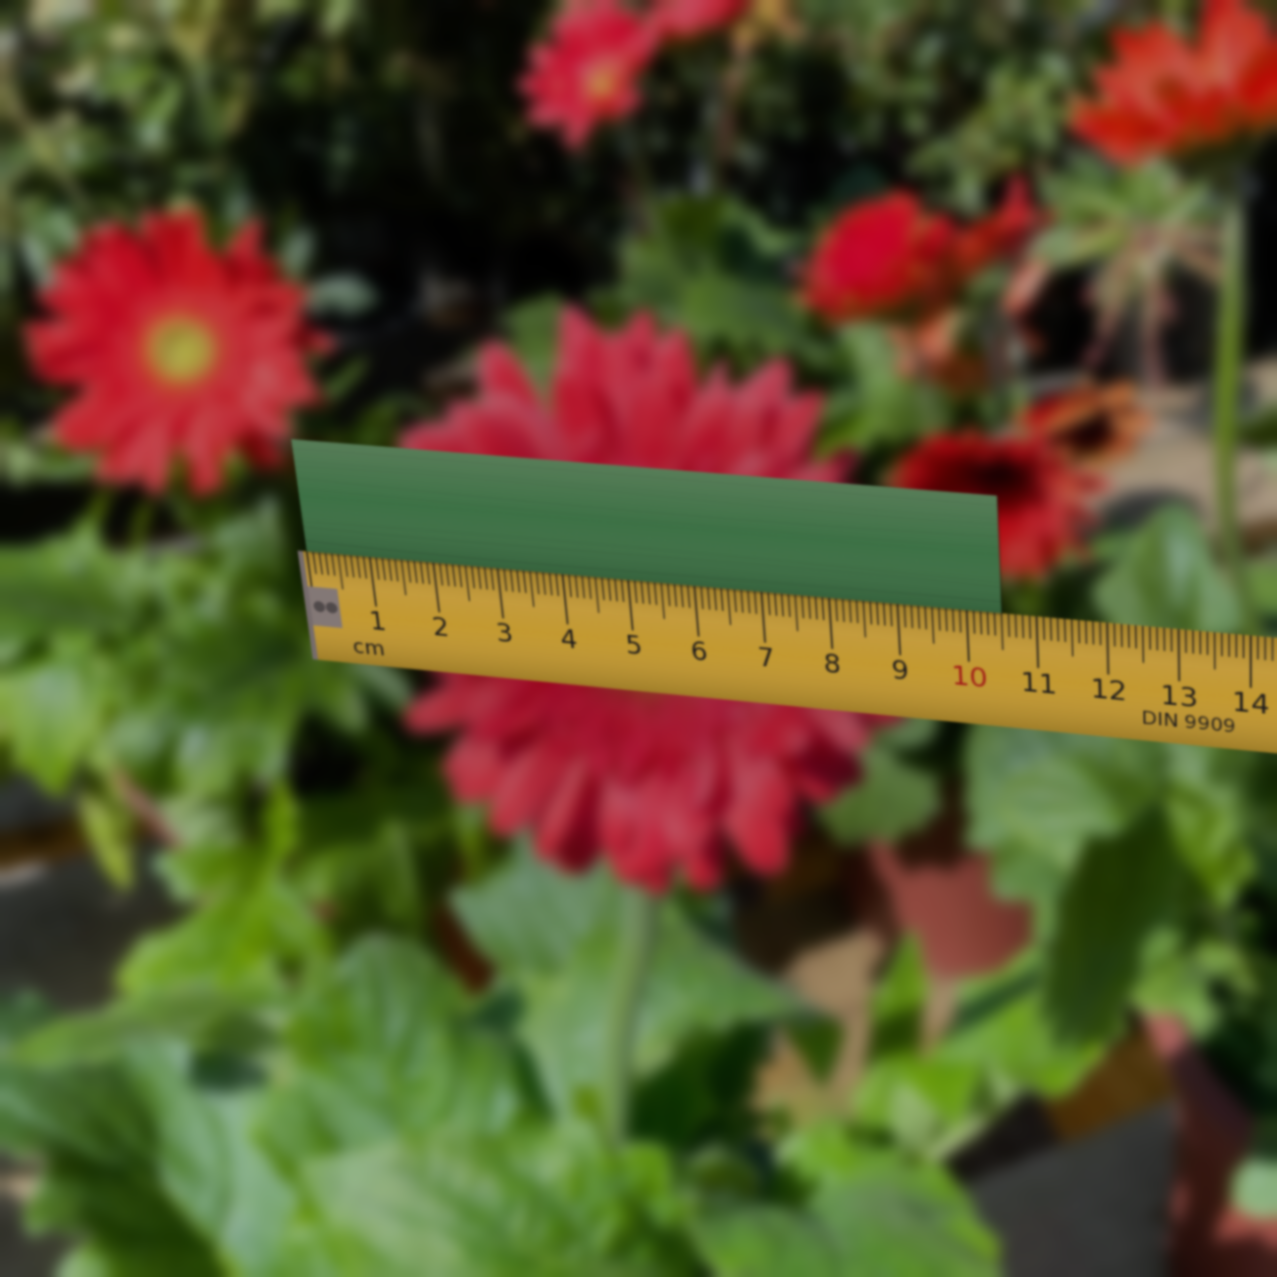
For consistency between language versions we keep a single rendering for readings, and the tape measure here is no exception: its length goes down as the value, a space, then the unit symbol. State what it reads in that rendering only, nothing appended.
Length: 10.5 cm
